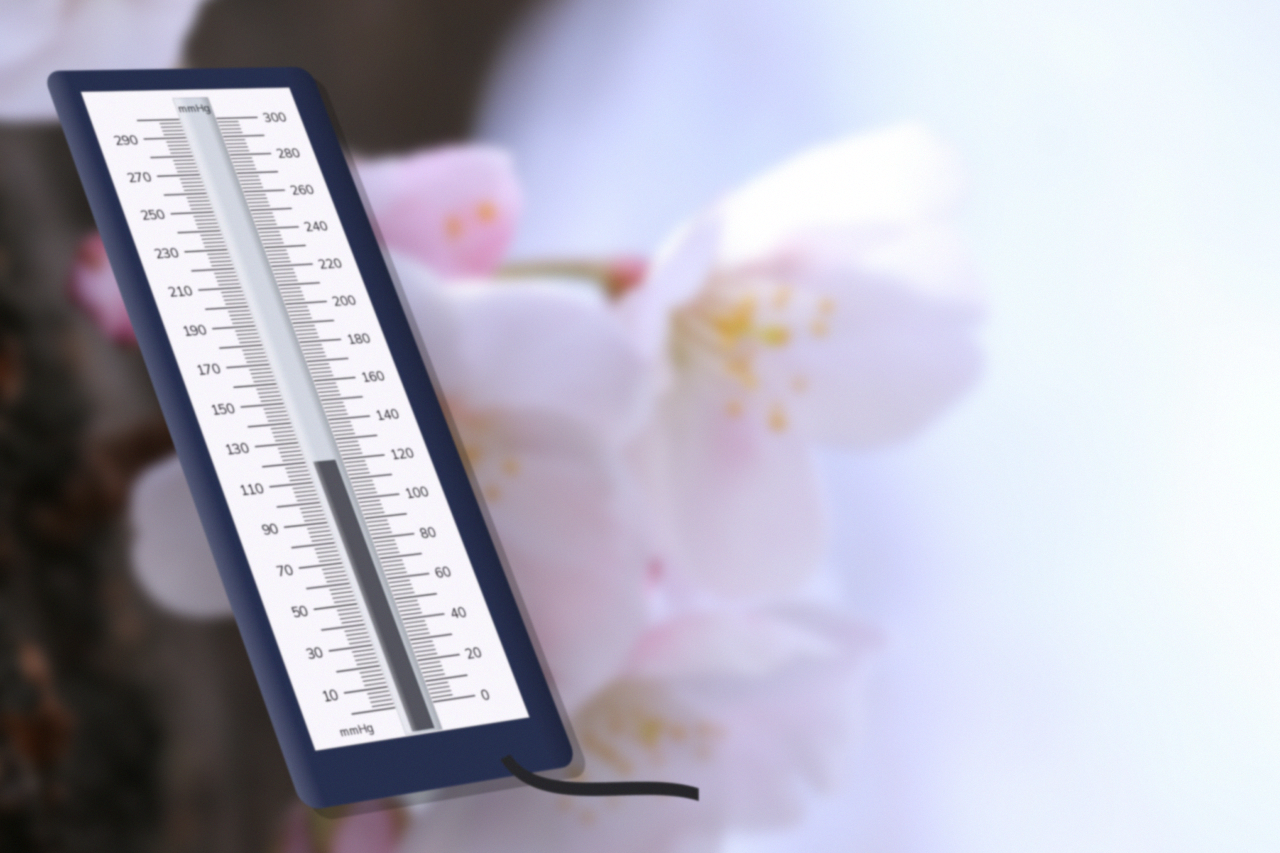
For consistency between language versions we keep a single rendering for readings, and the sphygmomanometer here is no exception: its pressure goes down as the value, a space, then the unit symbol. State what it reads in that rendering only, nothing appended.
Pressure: 120 mmHg
